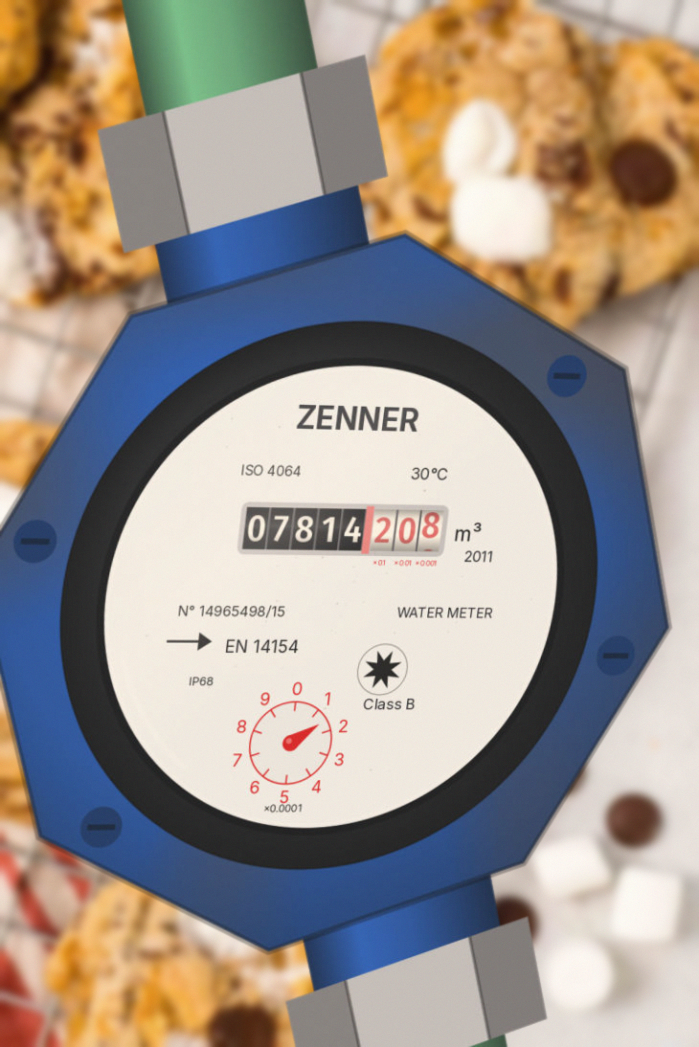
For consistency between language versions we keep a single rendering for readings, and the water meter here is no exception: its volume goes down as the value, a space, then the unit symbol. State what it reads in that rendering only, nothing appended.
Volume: 7814.2081 m³
